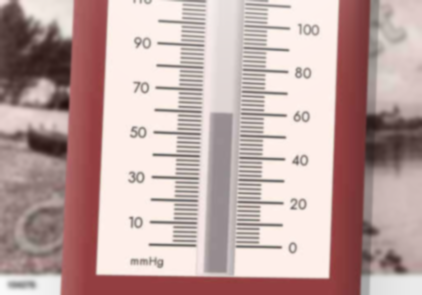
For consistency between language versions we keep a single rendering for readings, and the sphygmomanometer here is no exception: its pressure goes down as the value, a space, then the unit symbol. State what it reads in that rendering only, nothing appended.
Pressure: 60 mmHg
